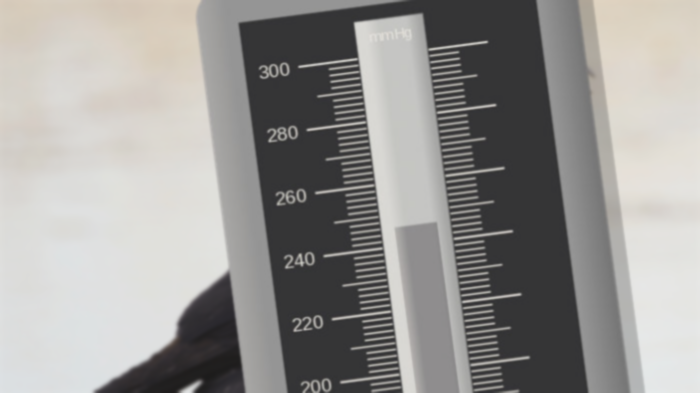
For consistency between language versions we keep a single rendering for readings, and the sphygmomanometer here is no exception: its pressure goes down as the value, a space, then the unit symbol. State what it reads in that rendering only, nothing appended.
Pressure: 246 mmHg
